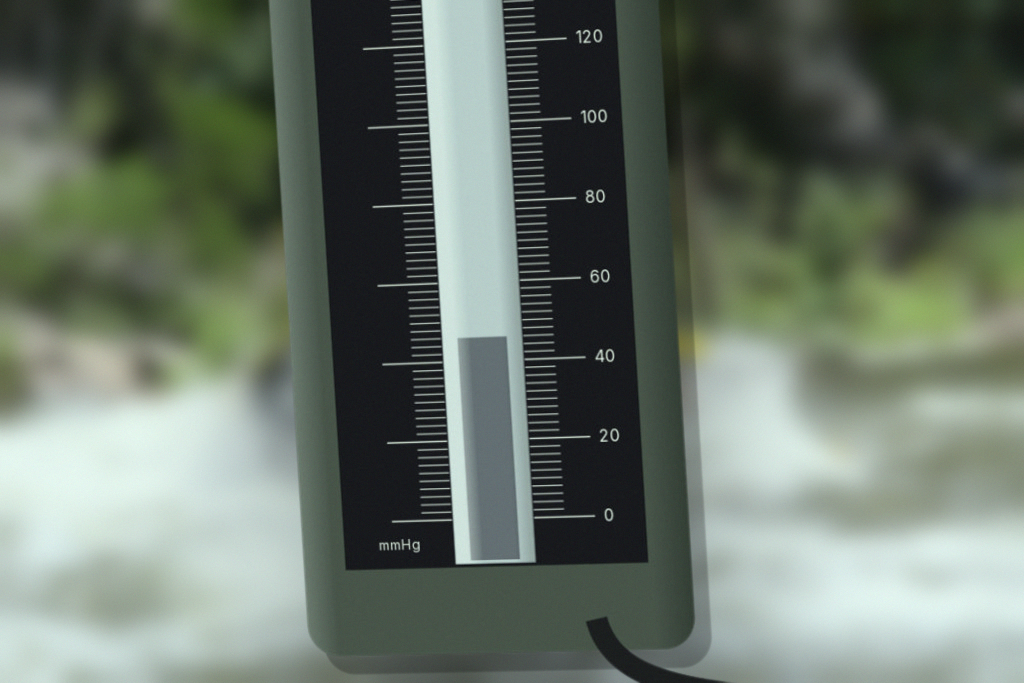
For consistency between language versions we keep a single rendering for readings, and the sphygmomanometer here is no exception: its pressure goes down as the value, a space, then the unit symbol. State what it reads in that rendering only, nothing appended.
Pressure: 46 mmHg
